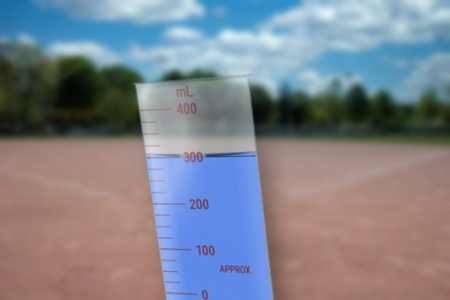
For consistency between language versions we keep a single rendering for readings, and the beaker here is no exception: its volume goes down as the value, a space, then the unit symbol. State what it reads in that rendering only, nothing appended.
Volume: 300 mL
